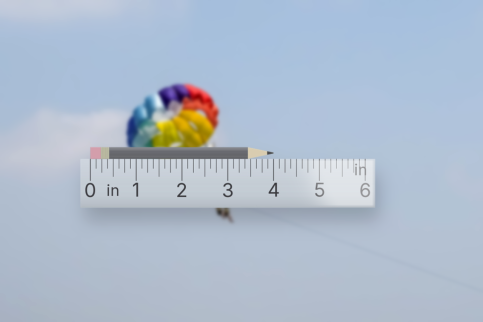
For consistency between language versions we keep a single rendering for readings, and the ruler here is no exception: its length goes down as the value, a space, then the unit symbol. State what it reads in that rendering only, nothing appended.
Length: 4 in
